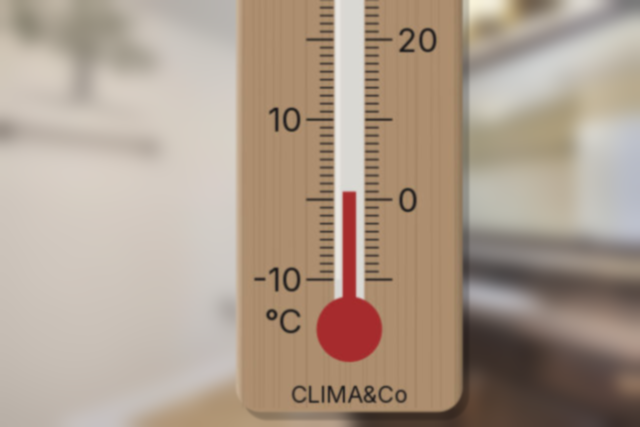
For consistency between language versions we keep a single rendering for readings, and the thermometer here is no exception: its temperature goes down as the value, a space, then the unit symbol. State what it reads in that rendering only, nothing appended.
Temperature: 1 °C
